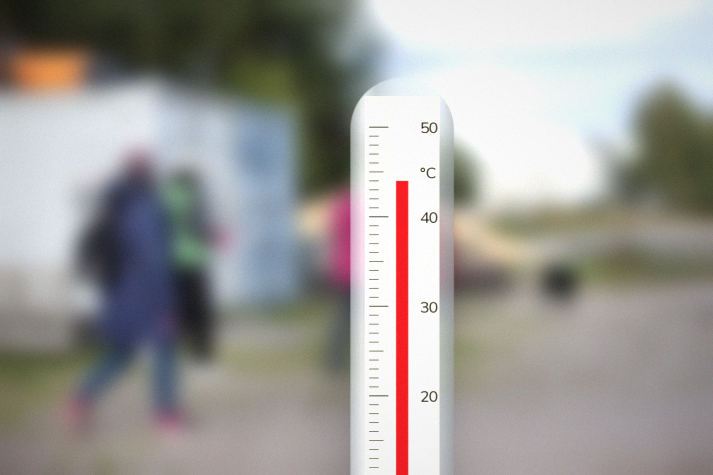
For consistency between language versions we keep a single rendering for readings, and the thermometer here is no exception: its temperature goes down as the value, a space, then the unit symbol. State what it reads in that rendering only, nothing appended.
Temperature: 44 °C
